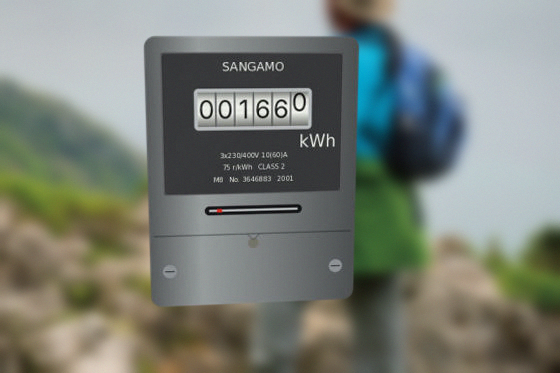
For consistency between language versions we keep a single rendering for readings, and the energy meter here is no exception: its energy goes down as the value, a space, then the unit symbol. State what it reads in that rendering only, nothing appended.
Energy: 1660 kWh
